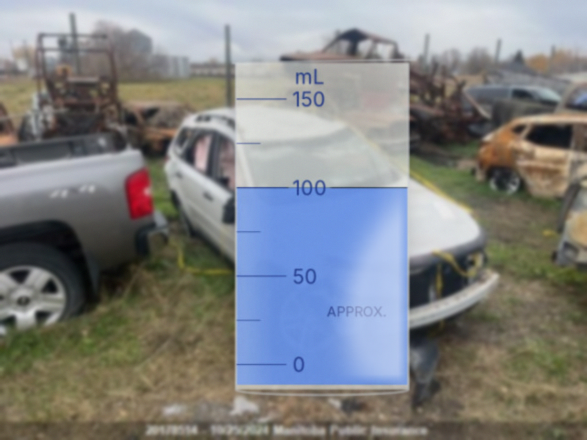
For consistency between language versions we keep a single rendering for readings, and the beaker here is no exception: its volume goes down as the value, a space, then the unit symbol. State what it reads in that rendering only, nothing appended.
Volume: 100 mL
